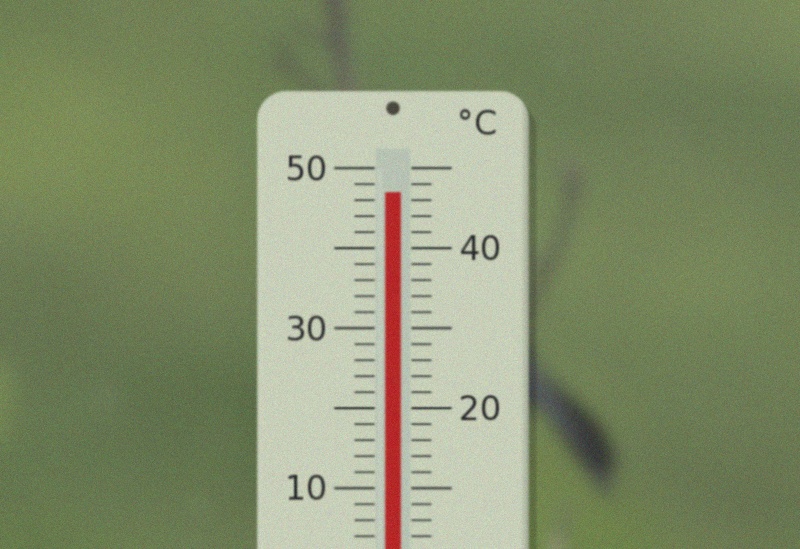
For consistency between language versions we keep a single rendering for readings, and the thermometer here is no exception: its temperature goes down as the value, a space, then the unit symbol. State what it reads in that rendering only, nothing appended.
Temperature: 47 °C
